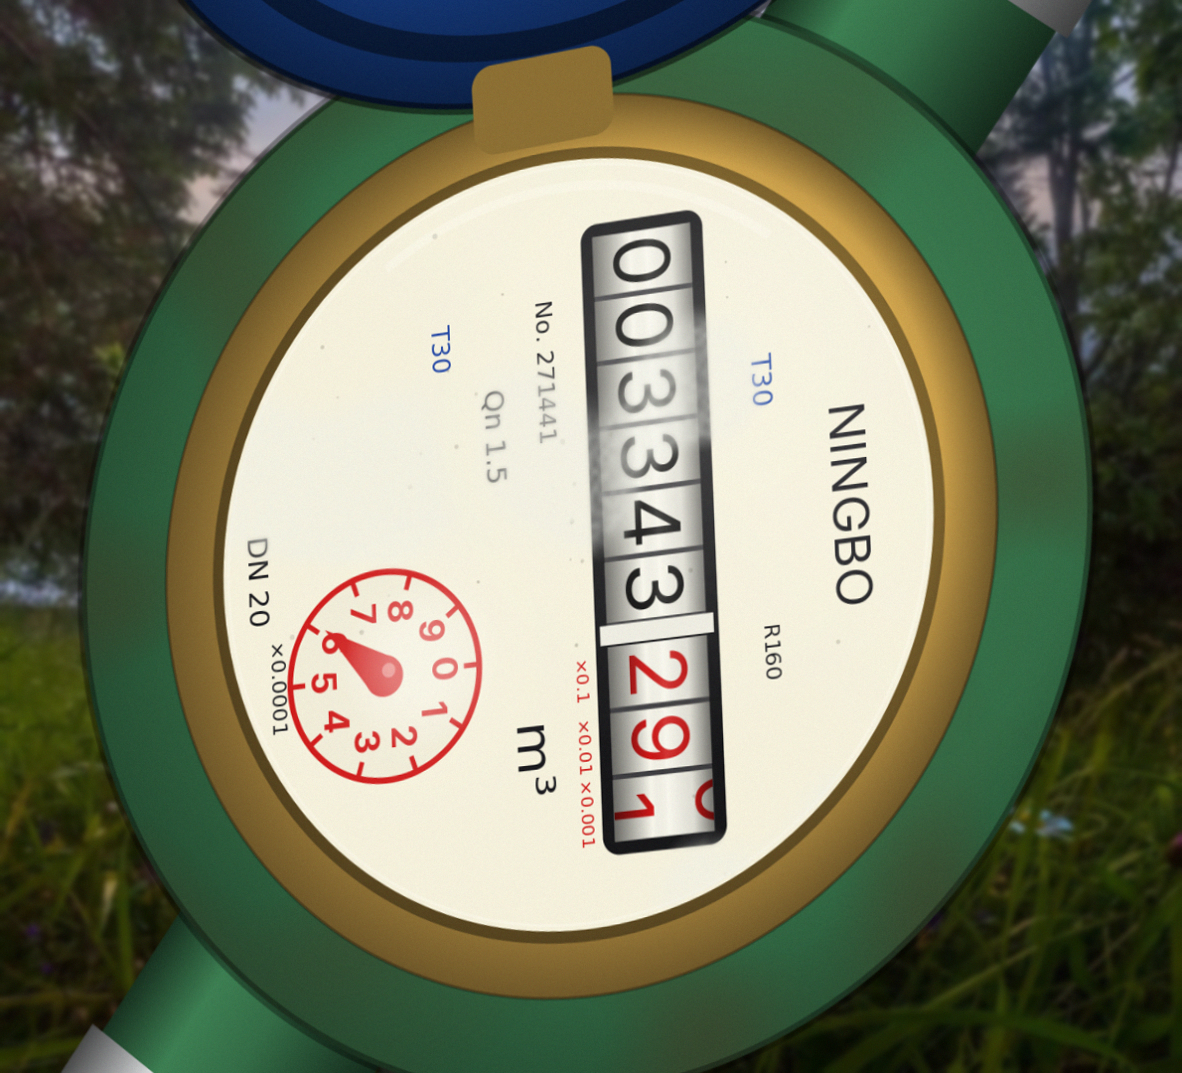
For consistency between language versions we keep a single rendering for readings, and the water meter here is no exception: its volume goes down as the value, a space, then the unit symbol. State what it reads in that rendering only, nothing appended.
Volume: 3343.2906 m³
